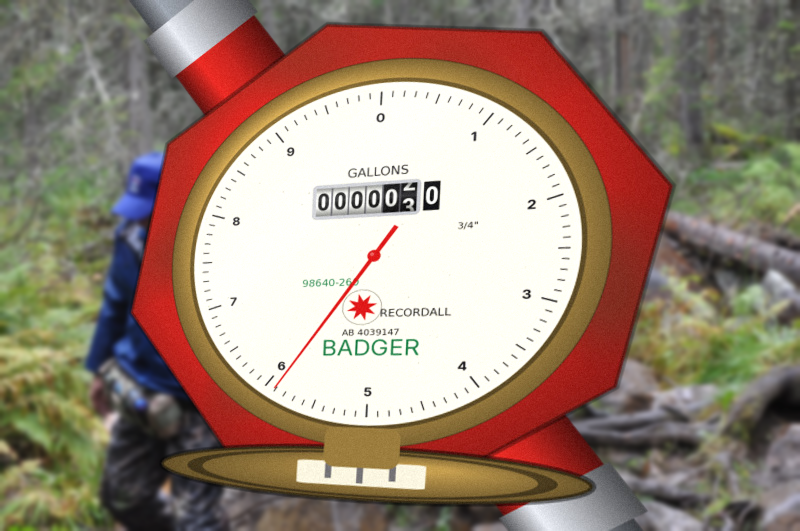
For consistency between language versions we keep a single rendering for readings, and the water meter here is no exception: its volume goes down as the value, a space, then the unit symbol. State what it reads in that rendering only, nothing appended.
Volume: 25.9 gal
